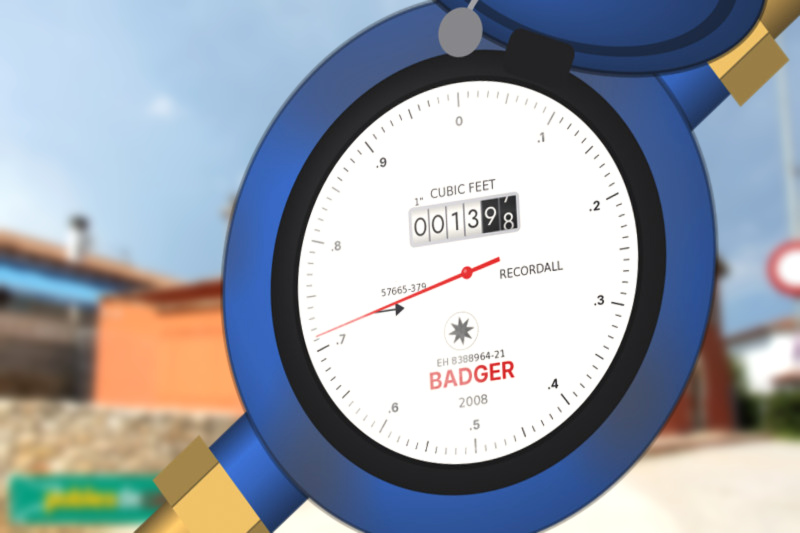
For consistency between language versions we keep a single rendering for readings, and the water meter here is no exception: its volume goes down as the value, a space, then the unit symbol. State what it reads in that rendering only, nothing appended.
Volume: 1397.71 ft³
